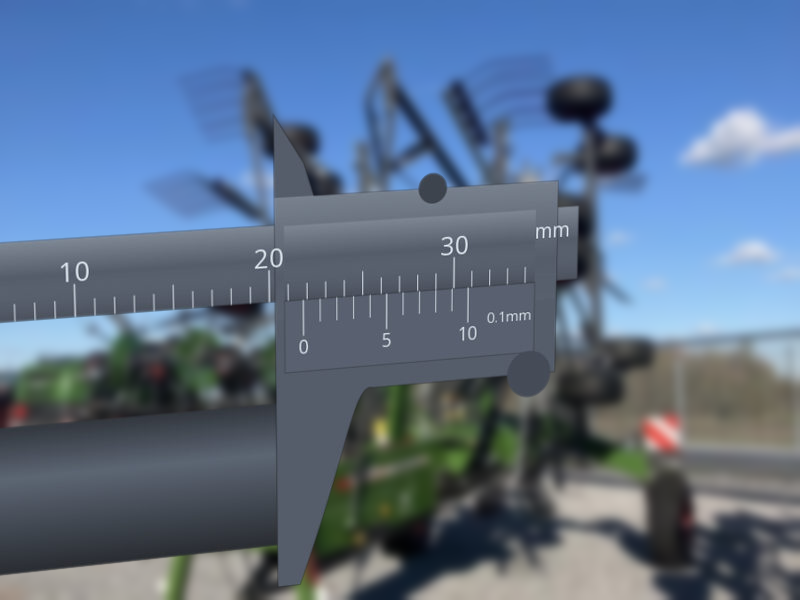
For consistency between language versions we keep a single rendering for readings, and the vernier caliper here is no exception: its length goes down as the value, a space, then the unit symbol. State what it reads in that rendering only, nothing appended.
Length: 21.8 mm
